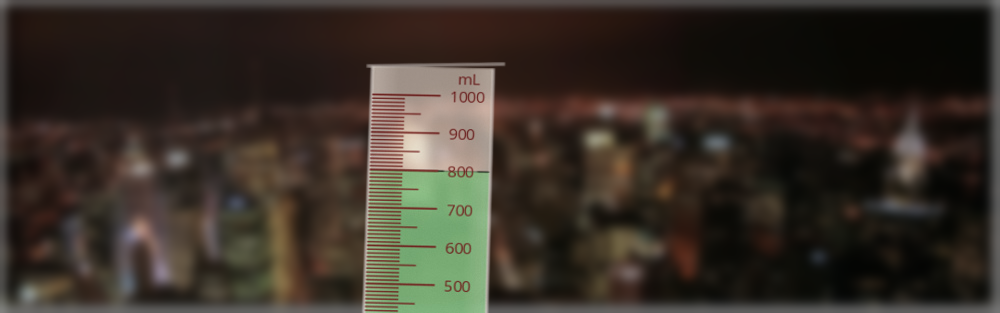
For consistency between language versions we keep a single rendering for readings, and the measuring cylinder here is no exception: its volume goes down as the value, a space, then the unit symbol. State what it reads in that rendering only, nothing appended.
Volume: 800 mL
